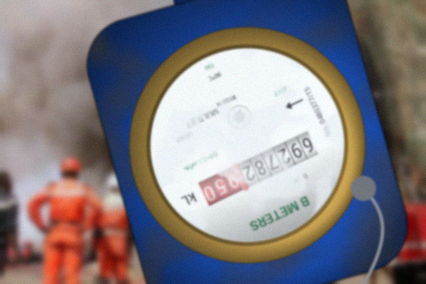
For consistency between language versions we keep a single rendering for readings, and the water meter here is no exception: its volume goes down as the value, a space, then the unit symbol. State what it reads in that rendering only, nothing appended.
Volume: 692782.950 kL
